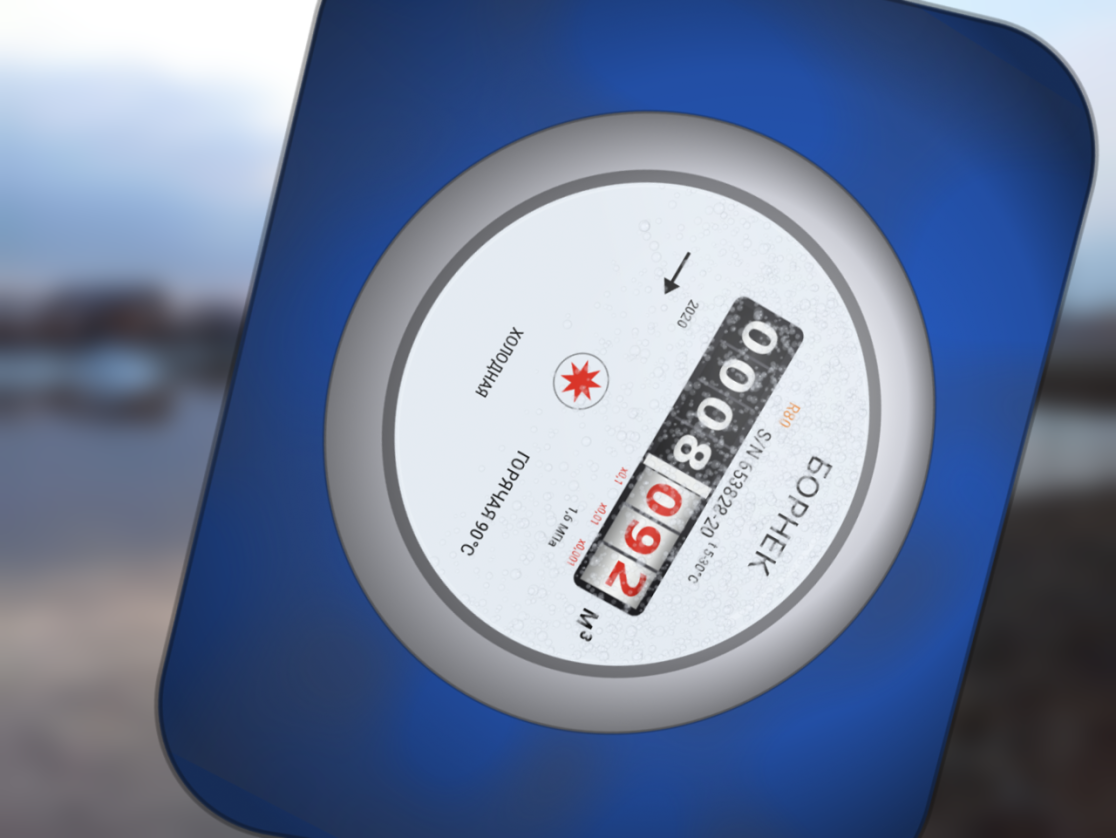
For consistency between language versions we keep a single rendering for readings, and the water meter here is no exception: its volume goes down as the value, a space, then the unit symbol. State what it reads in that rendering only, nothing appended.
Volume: 8.092 m³
